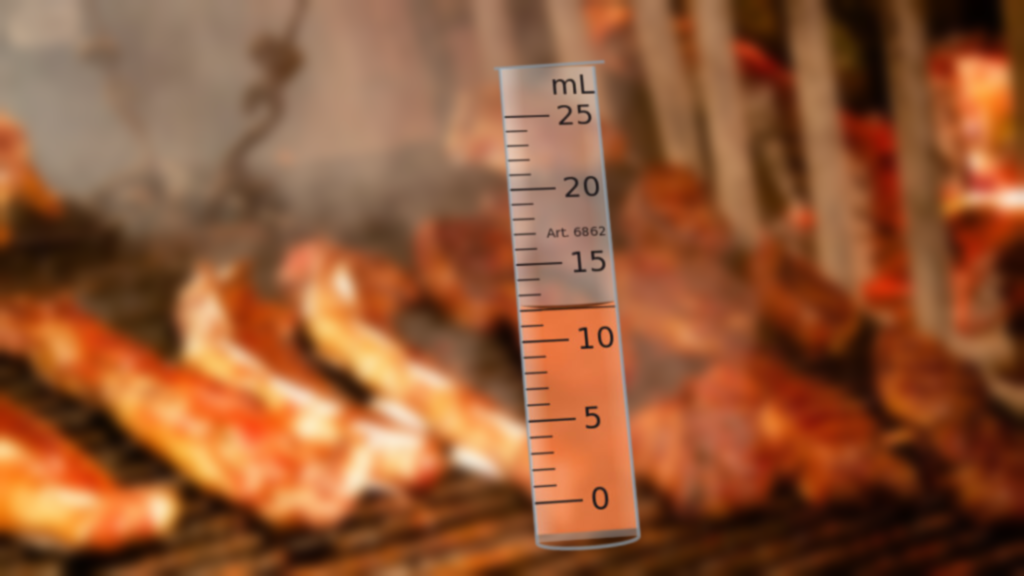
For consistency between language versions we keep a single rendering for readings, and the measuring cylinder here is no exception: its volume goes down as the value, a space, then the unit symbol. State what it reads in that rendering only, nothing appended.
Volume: 12 mL
